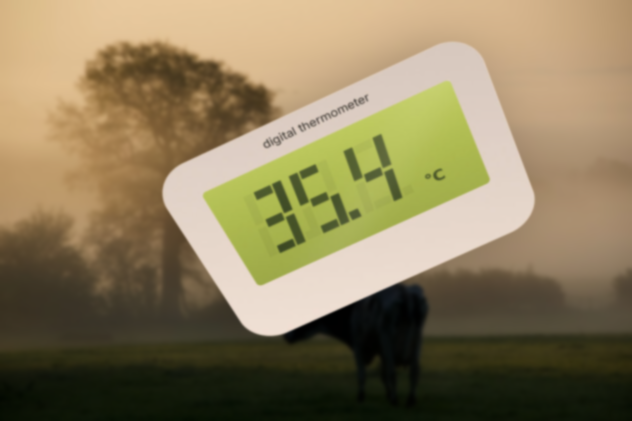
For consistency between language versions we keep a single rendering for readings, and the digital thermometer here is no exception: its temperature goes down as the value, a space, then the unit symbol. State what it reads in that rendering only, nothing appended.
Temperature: 35.4 °C
